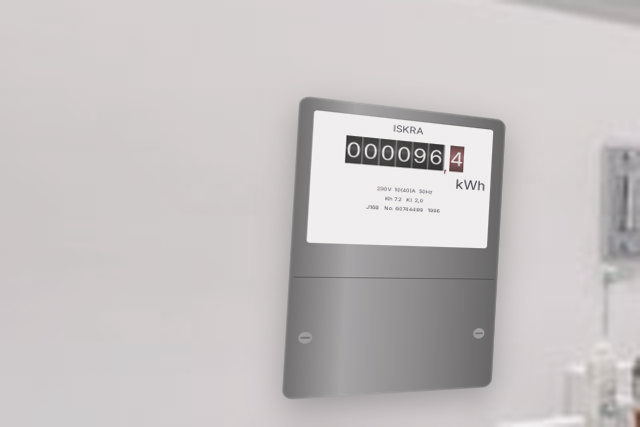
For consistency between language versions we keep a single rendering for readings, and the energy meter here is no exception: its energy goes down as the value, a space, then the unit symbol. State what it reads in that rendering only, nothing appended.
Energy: 96.4 kWh
